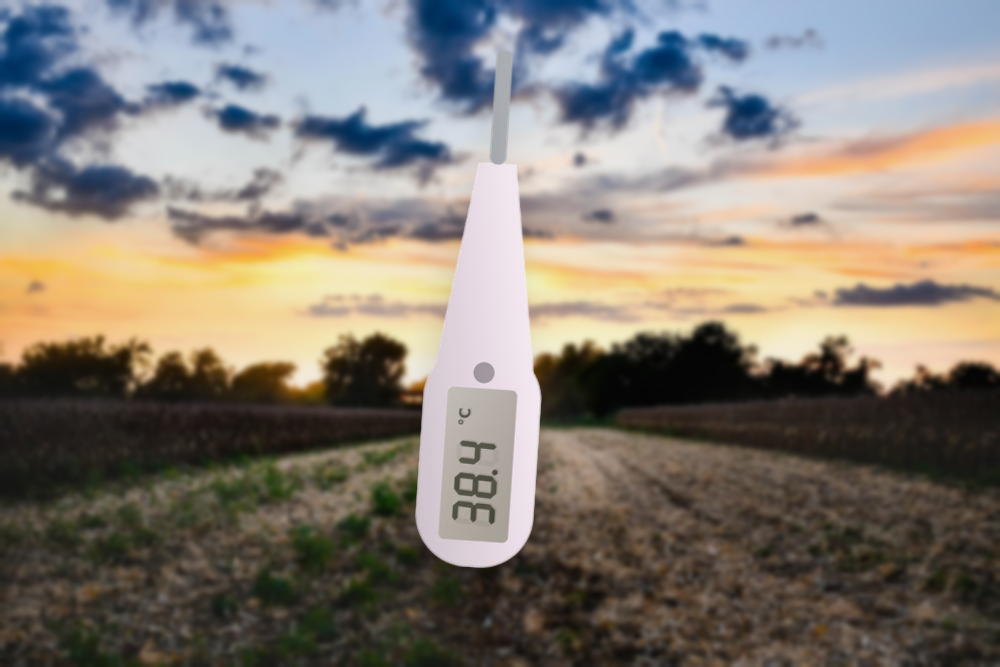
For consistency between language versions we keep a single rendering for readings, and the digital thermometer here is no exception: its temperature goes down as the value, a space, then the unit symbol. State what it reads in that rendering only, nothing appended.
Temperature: 38.4 °C
